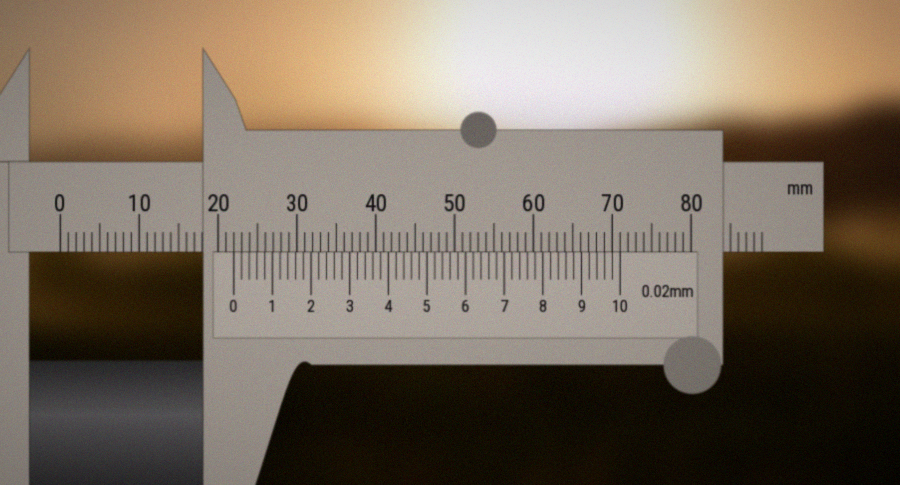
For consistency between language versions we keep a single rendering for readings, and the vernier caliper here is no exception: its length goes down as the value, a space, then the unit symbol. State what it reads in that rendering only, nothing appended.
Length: 22.0 mm
